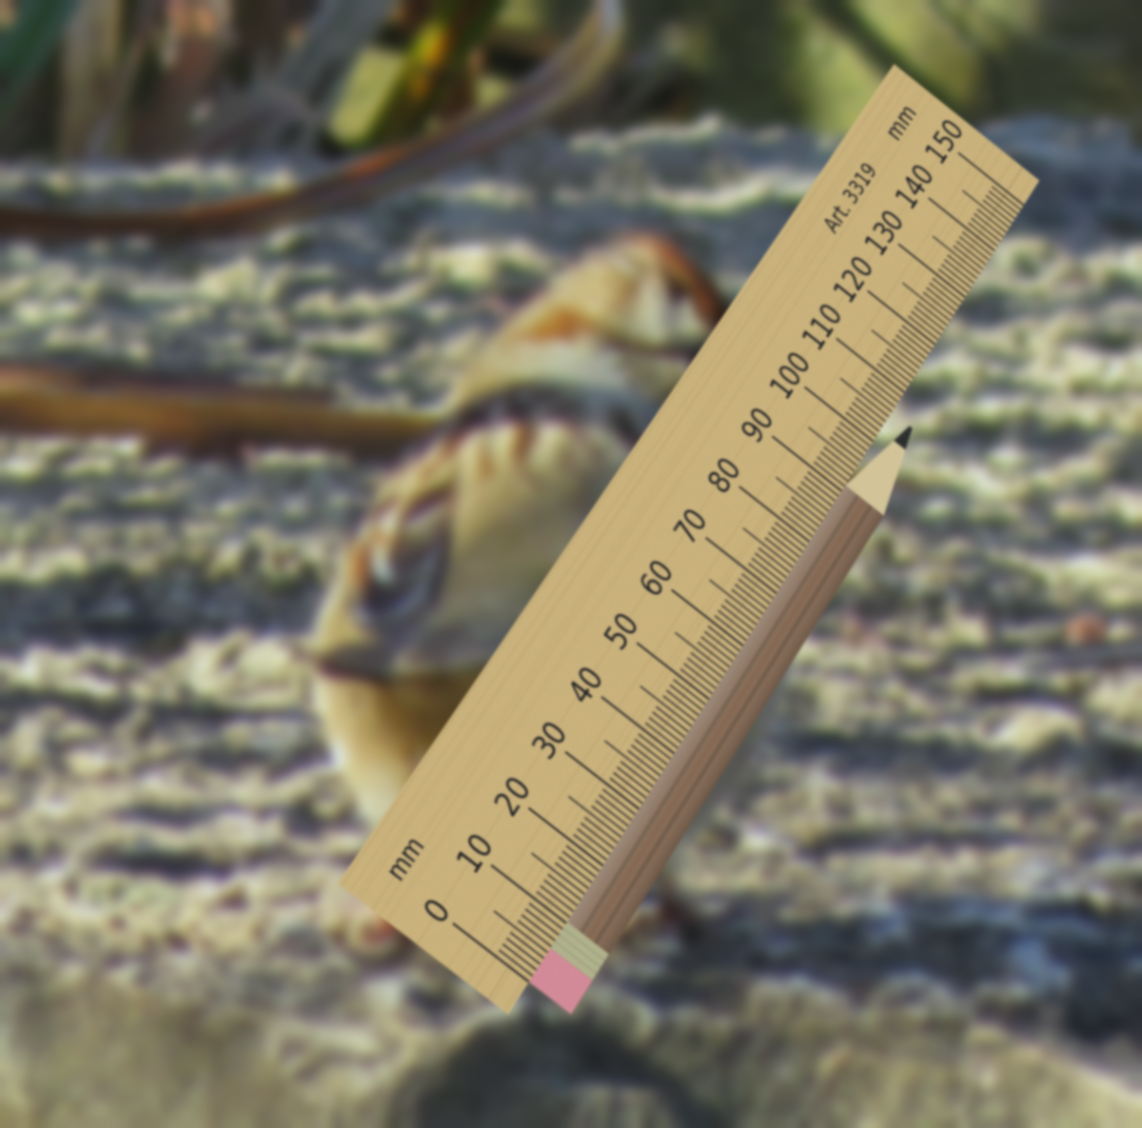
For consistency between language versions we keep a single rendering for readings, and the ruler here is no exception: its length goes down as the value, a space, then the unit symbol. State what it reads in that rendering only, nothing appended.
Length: 106 mm
